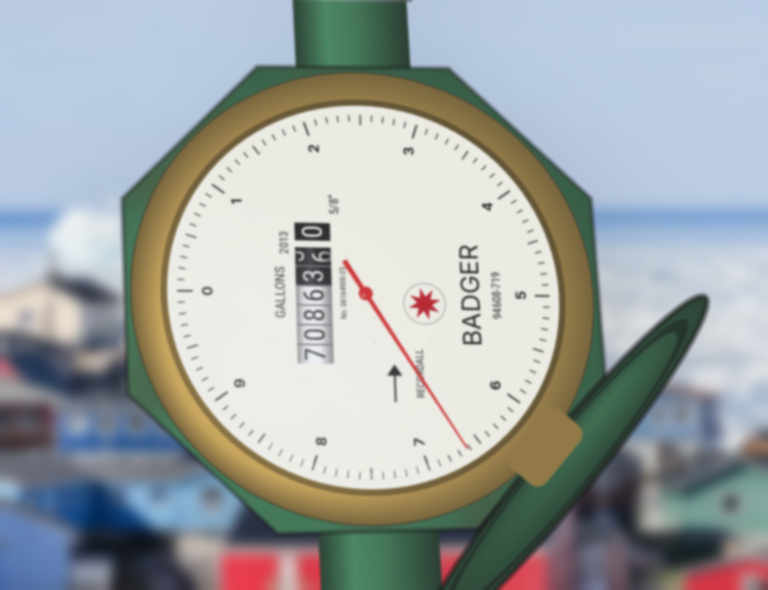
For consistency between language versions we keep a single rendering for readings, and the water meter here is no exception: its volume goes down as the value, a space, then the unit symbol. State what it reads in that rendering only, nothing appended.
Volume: 7086356.6 gal
